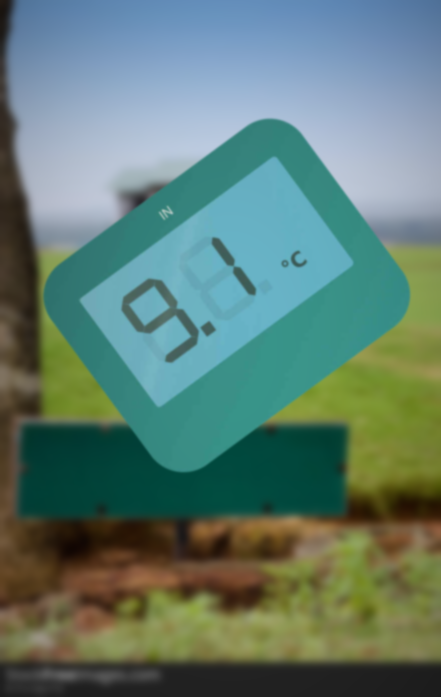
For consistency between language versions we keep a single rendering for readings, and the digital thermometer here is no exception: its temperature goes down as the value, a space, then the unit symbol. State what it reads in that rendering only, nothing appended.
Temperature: 9.1 °C
